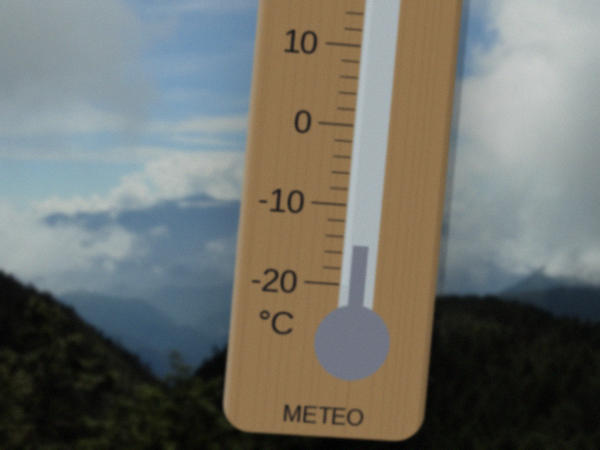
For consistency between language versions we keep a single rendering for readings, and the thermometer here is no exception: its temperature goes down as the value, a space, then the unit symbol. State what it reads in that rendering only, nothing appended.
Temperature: -15 °C
